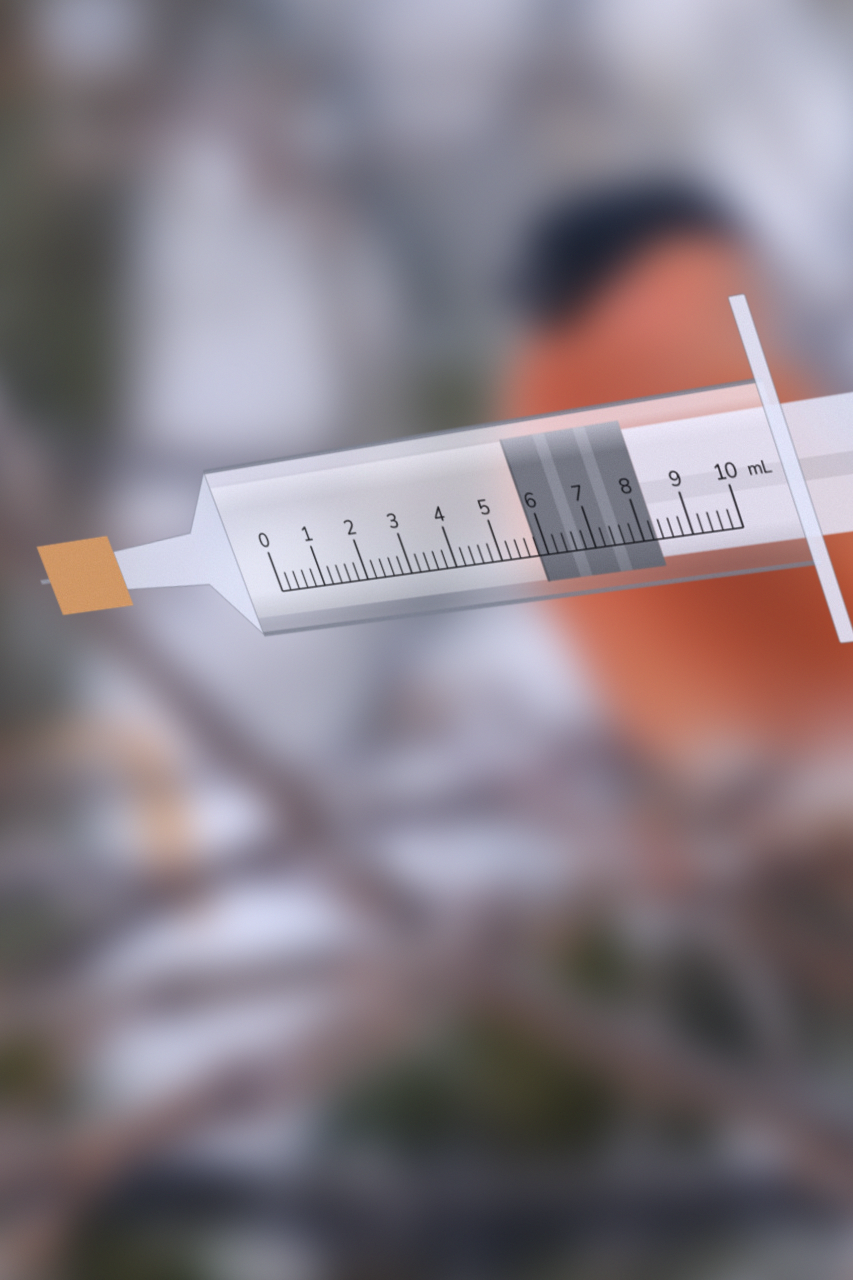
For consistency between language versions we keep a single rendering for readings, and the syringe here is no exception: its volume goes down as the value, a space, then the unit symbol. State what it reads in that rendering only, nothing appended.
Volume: 5.8 mL
